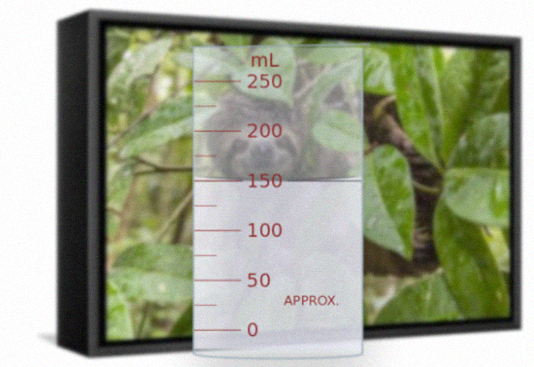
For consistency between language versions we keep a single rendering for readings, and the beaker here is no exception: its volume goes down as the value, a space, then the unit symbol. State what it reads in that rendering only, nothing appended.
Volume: 150 mL
